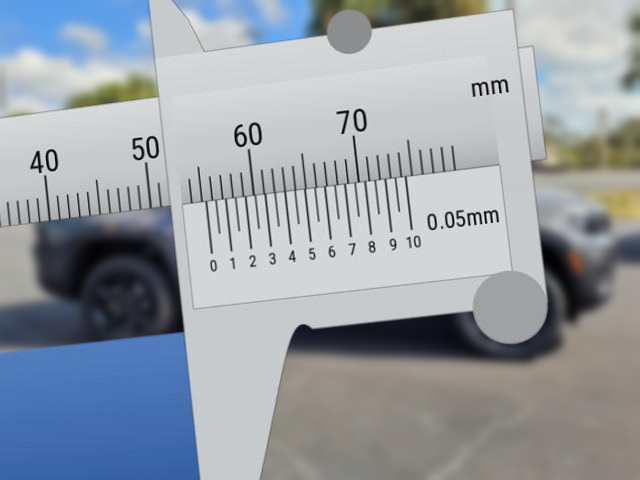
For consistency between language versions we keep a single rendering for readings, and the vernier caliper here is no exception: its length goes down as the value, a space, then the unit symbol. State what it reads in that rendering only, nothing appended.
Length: 55.4 mm
